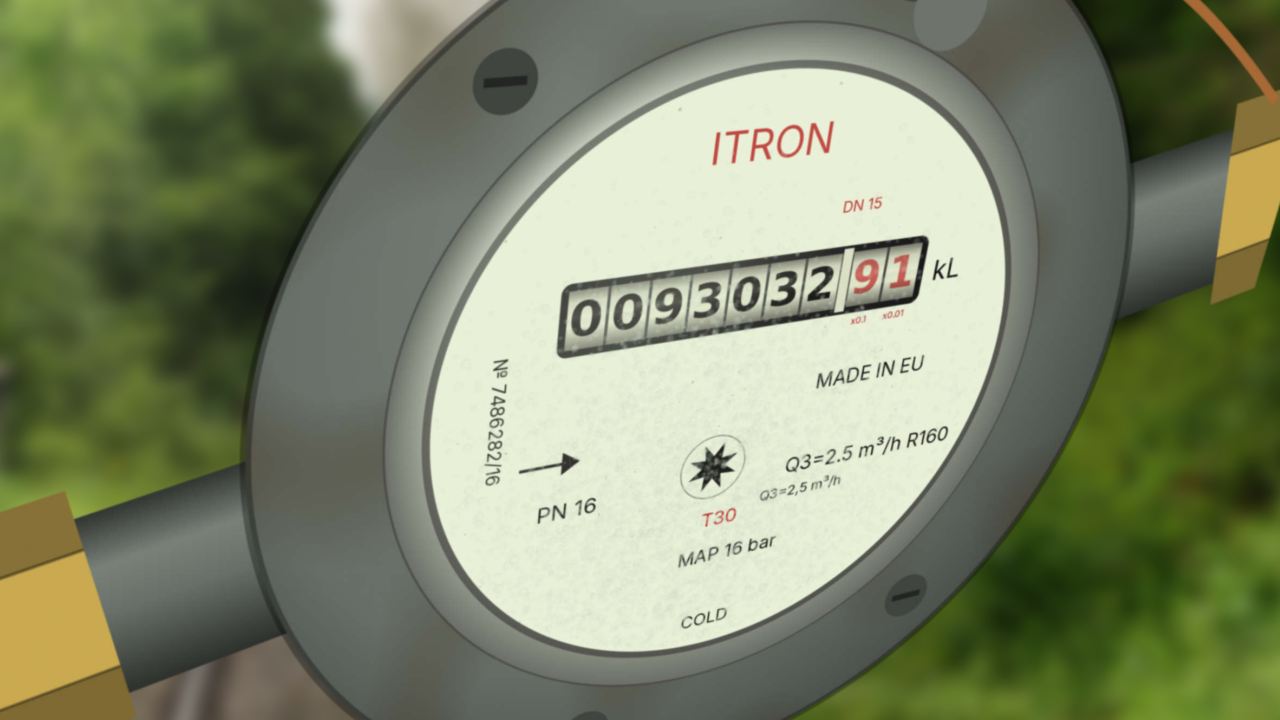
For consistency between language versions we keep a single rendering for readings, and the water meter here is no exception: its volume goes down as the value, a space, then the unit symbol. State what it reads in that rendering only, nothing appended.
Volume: 93032.91 kL
